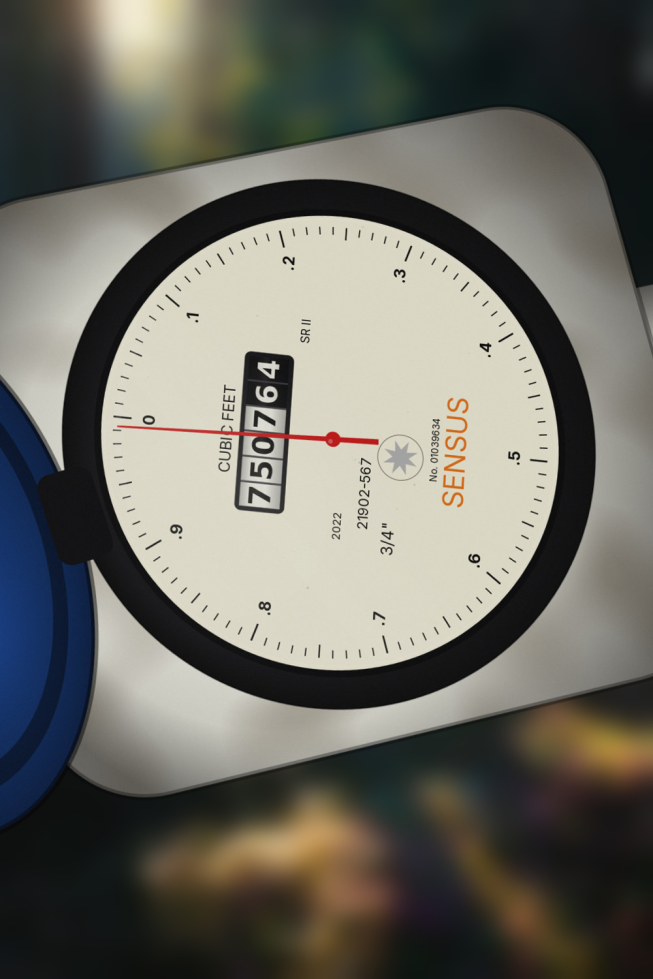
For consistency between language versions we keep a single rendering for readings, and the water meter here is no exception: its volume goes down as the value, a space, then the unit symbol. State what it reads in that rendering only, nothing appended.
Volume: 750763.99 ft³
